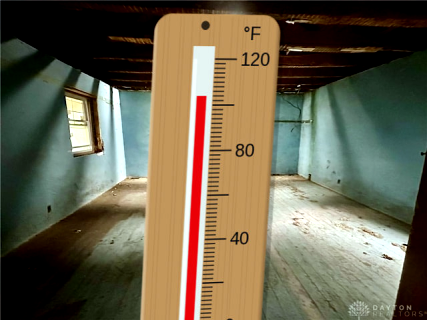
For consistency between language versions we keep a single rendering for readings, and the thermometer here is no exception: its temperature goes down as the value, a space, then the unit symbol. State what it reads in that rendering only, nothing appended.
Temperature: 104 °F
